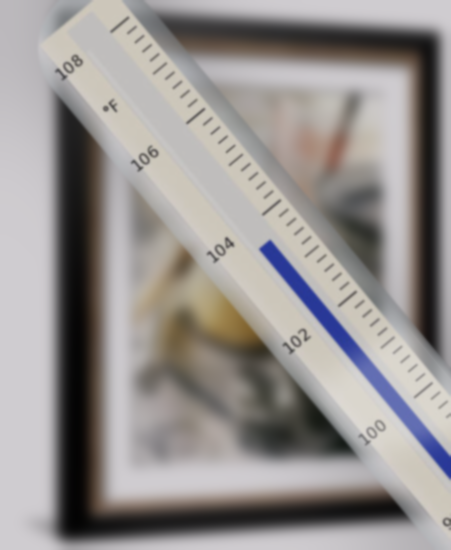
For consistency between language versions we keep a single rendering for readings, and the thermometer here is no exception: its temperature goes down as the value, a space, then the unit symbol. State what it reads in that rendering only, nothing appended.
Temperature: 103.6 °F
